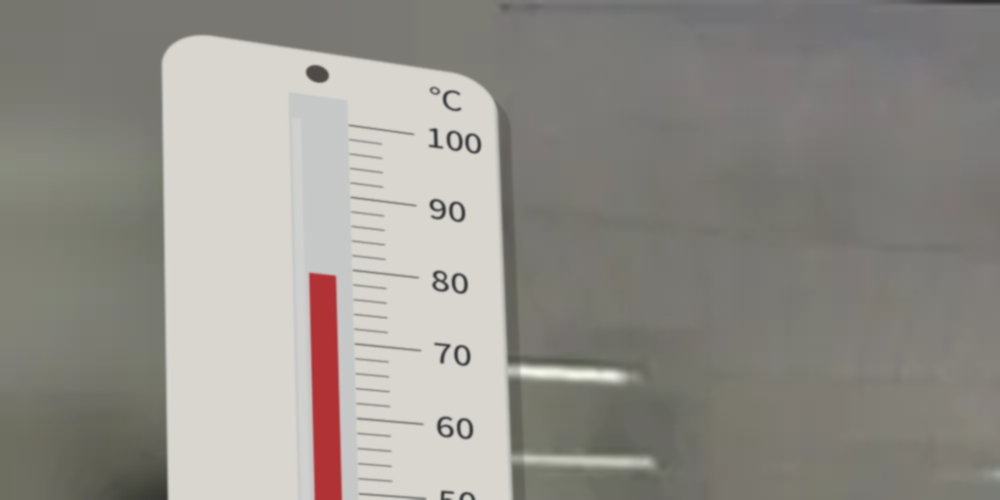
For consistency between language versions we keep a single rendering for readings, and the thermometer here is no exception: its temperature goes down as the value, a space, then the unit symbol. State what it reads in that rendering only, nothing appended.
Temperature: 79 °C
